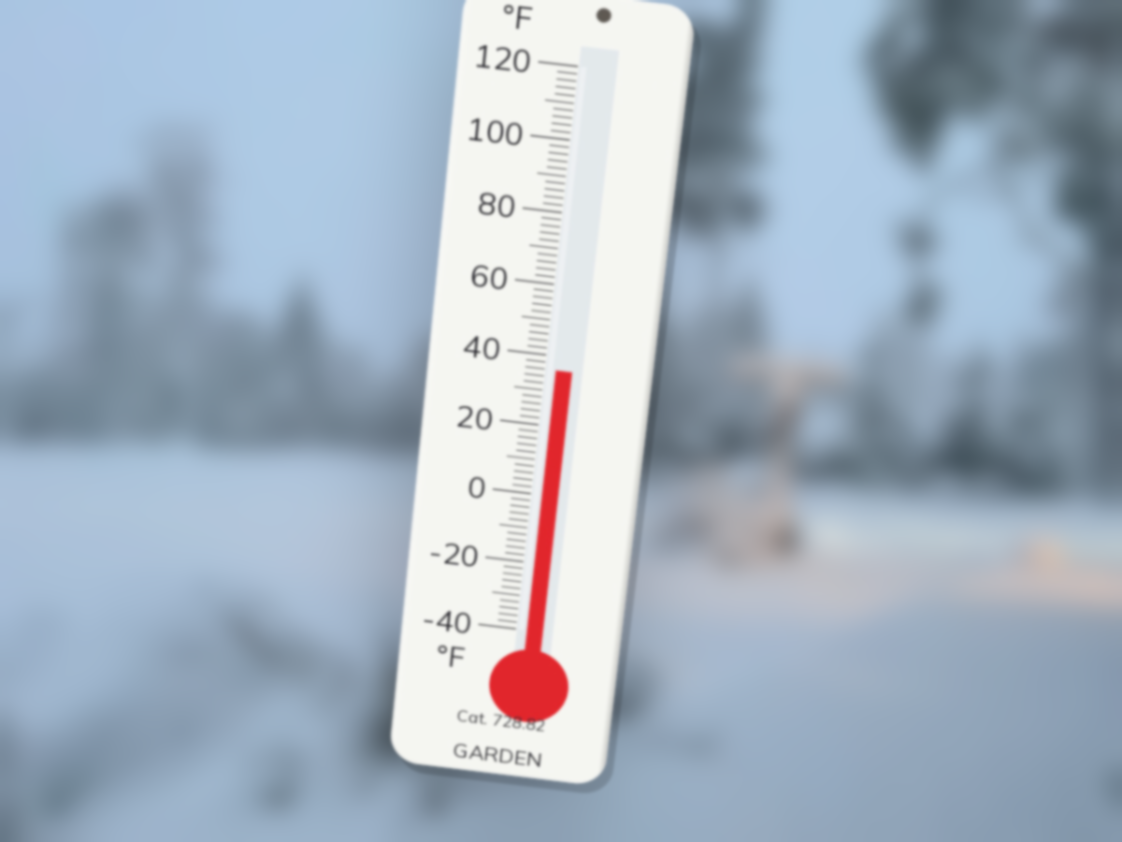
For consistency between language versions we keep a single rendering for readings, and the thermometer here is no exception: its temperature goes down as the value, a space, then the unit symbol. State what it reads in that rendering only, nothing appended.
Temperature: 36 °F
